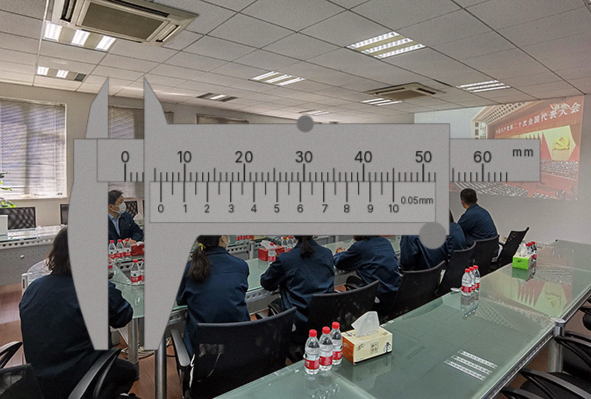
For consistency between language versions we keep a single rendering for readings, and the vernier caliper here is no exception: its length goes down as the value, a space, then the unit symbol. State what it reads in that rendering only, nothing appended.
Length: 6.0 mm
